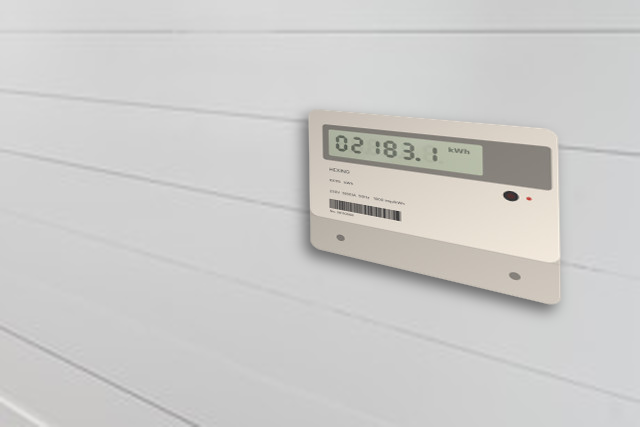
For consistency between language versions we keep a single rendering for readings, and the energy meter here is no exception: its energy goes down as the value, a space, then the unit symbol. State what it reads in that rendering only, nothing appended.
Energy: 2183.1 kWh
